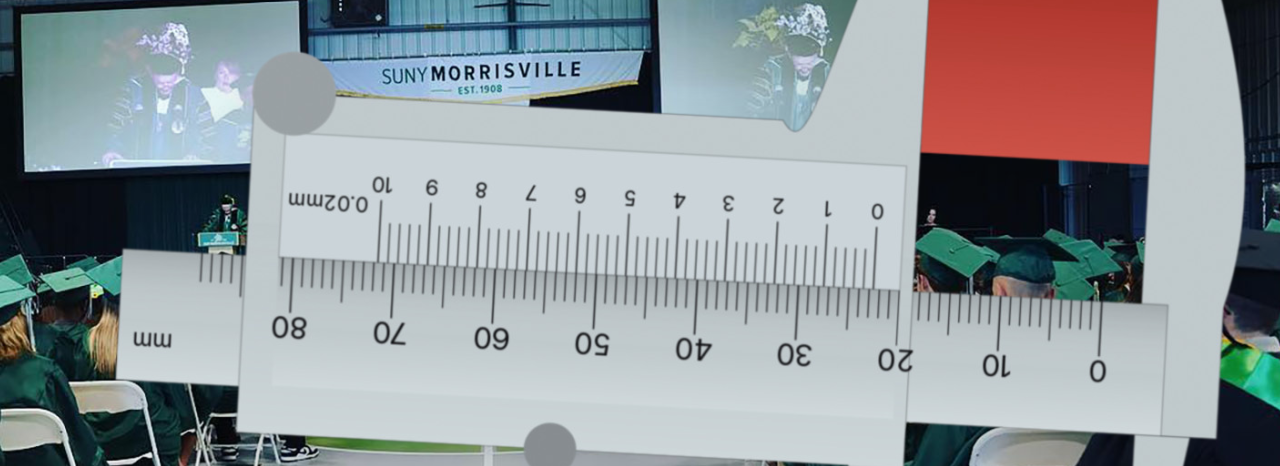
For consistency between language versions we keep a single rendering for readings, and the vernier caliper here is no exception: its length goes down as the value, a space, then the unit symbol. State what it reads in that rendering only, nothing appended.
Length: 22.6 mm
